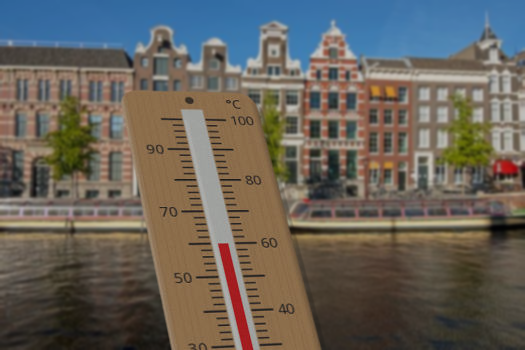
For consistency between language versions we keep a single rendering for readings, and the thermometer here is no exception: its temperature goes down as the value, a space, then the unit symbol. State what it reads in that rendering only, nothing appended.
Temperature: 60 °C
